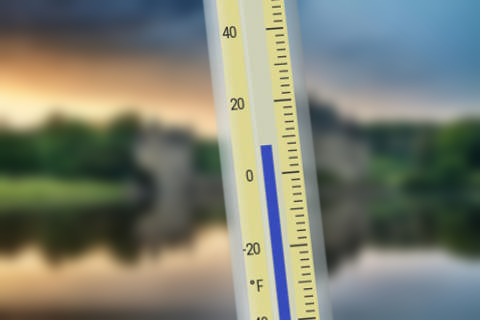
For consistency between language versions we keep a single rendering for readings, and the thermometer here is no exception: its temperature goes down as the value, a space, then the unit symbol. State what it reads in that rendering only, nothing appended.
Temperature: 8 °F
